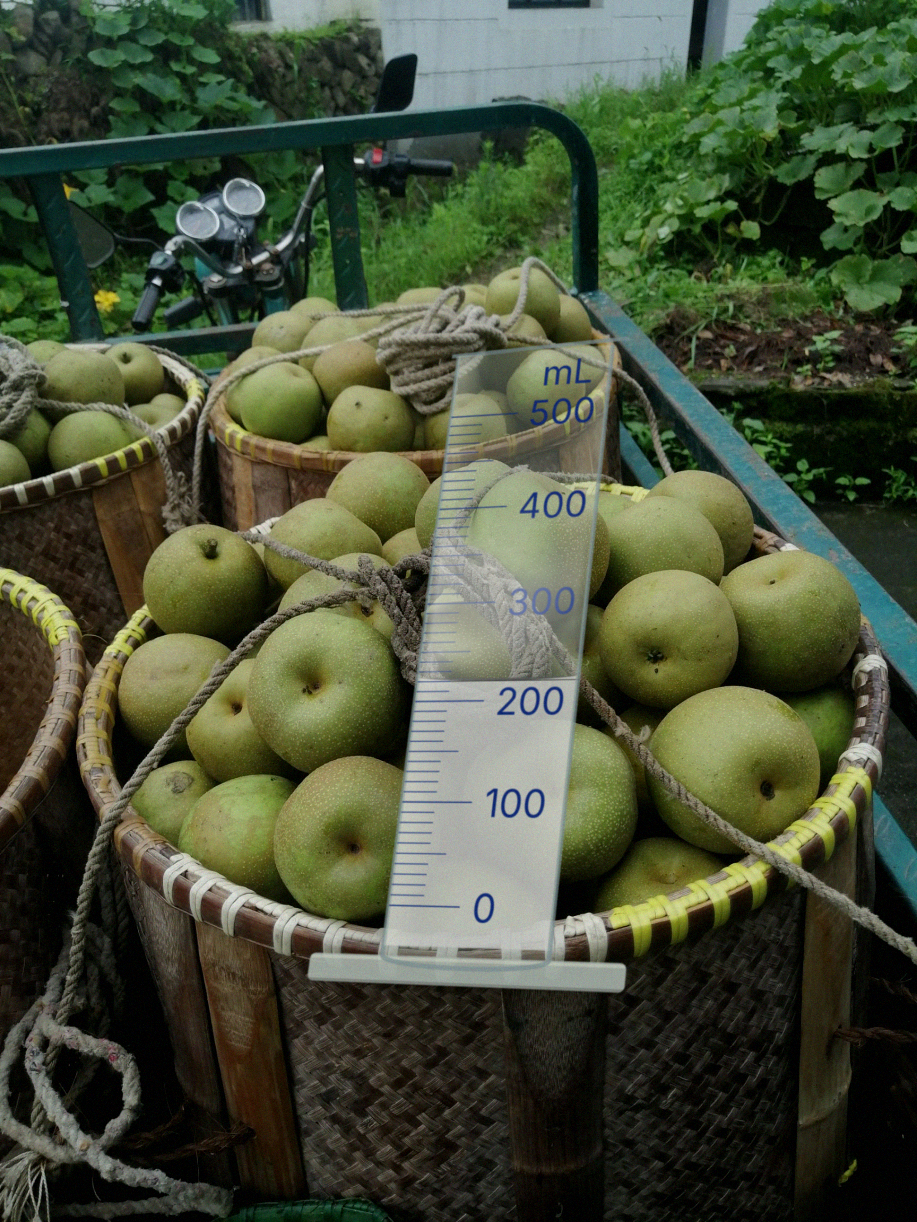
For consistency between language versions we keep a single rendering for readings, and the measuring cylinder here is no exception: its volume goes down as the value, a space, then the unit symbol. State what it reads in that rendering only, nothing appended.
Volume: 220 mL
